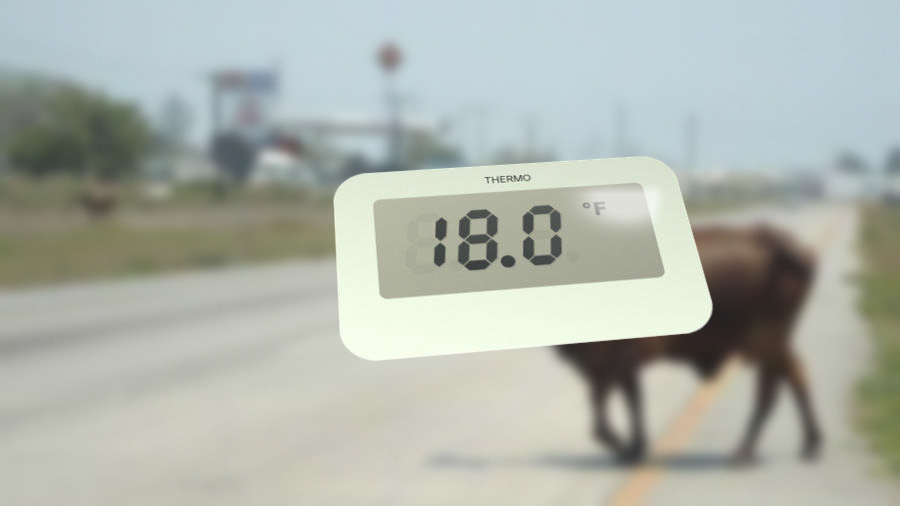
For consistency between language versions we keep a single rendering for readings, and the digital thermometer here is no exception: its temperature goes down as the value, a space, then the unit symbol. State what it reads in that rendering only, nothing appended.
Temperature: 18.0 °F
